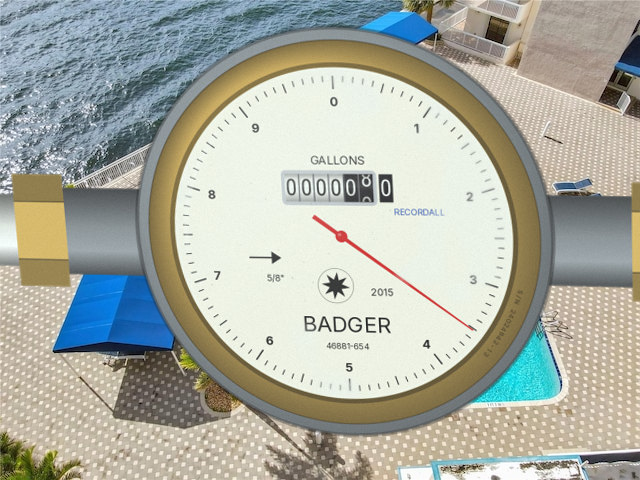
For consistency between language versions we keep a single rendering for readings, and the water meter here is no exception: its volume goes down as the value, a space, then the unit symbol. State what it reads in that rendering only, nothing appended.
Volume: 83.5 gal
